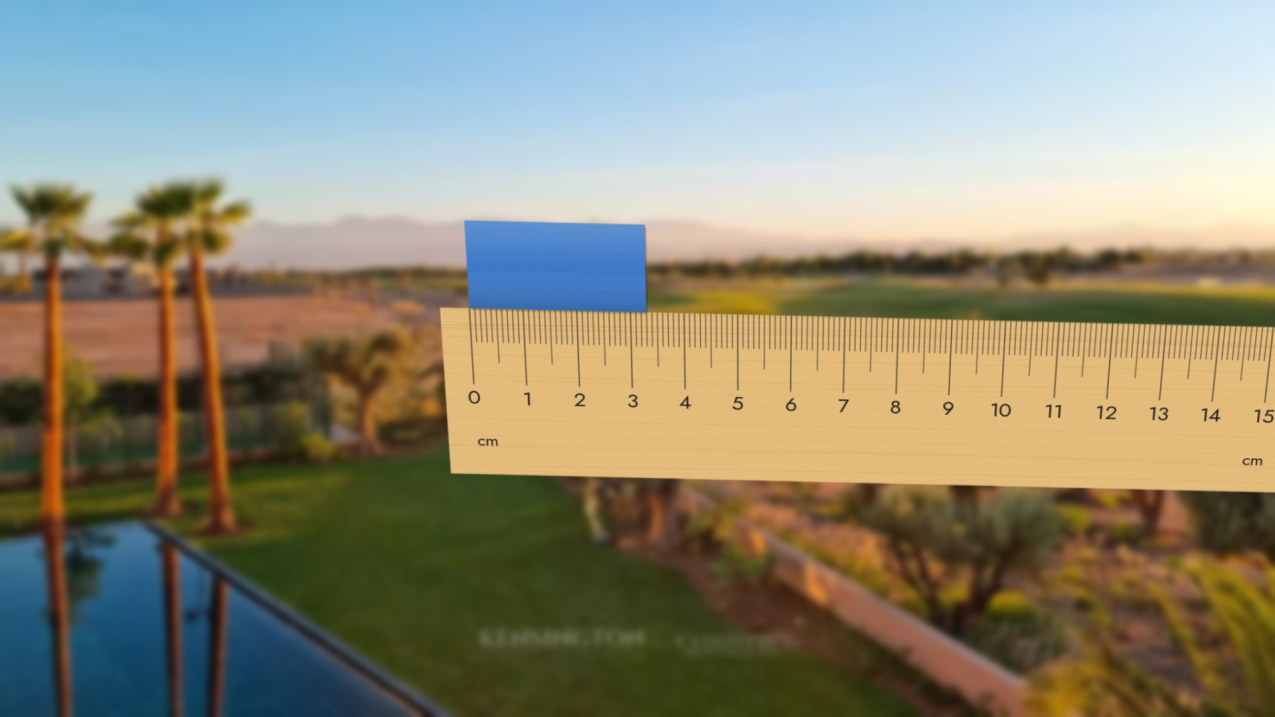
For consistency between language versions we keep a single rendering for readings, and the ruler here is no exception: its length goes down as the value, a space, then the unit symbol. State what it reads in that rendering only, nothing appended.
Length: 3.3 cm
